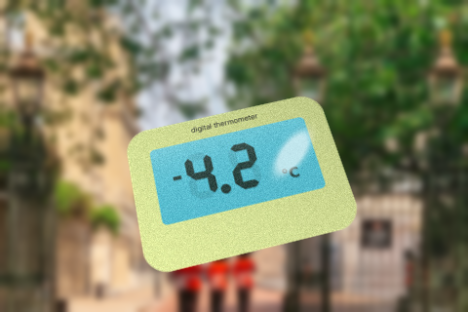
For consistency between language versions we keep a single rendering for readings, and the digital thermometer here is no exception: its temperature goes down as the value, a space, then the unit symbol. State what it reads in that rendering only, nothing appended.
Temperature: -4.2 °C
